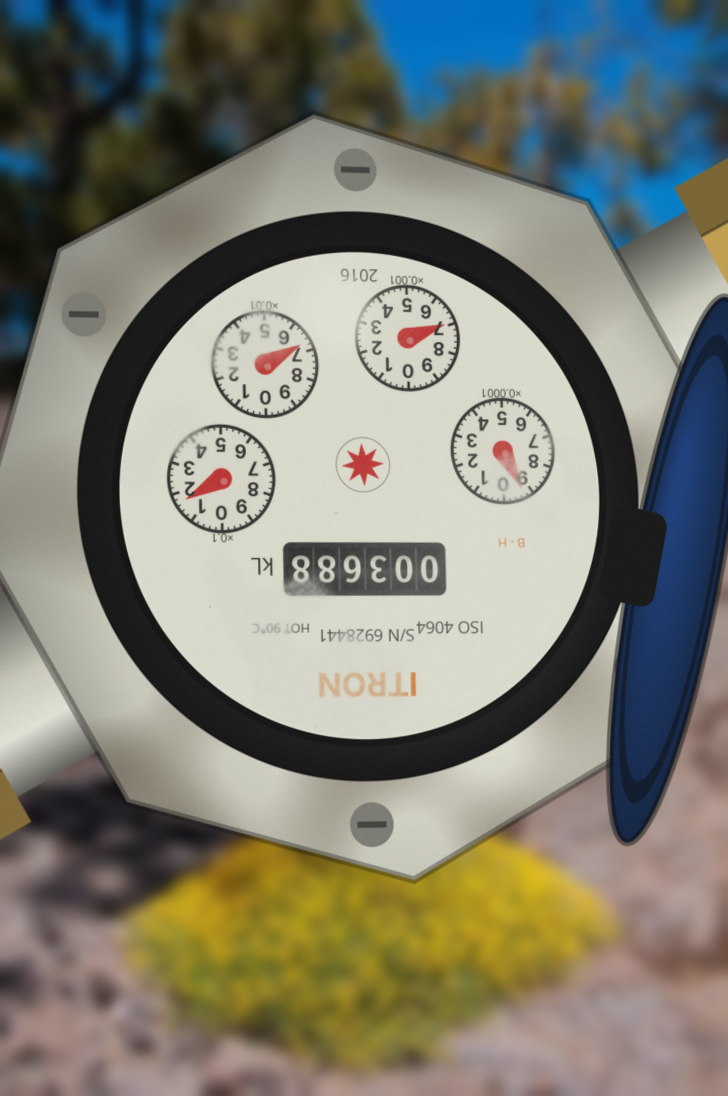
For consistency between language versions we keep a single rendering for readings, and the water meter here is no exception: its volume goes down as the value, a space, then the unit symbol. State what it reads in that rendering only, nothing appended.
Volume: 3688.1669 kL
